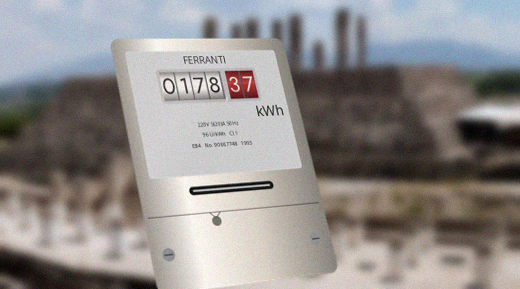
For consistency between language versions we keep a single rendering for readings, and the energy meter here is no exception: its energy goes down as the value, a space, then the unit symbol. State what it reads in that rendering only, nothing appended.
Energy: 178.37 kWh
